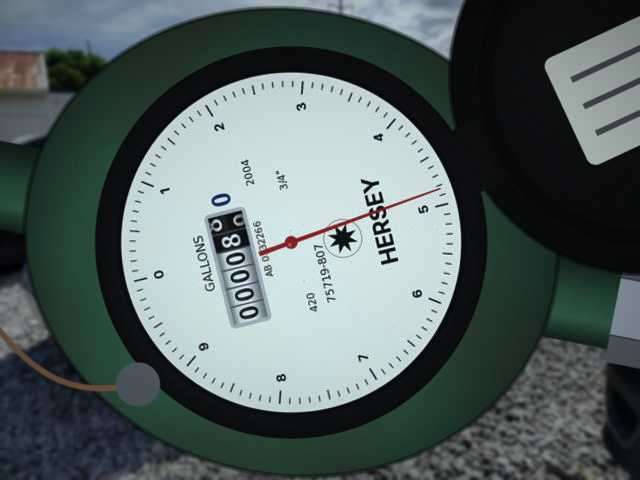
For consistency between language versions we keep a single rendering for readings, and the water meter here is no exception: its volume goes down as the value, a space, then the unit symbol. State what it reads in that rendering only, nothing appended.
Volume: 884.8 gal
